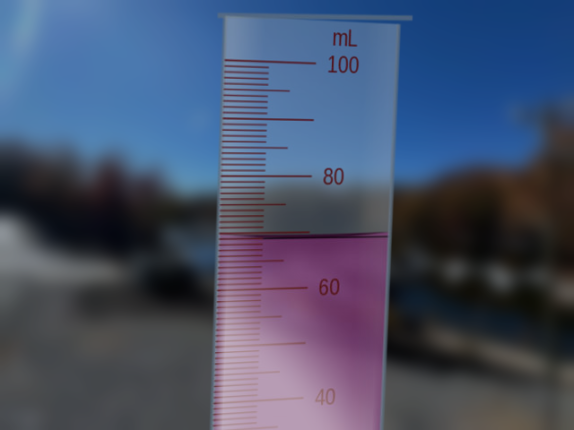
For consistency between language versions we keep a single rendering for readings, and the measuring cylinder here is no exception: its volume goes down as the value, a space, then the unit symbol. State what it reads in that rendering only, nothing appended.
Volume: 69 mL
